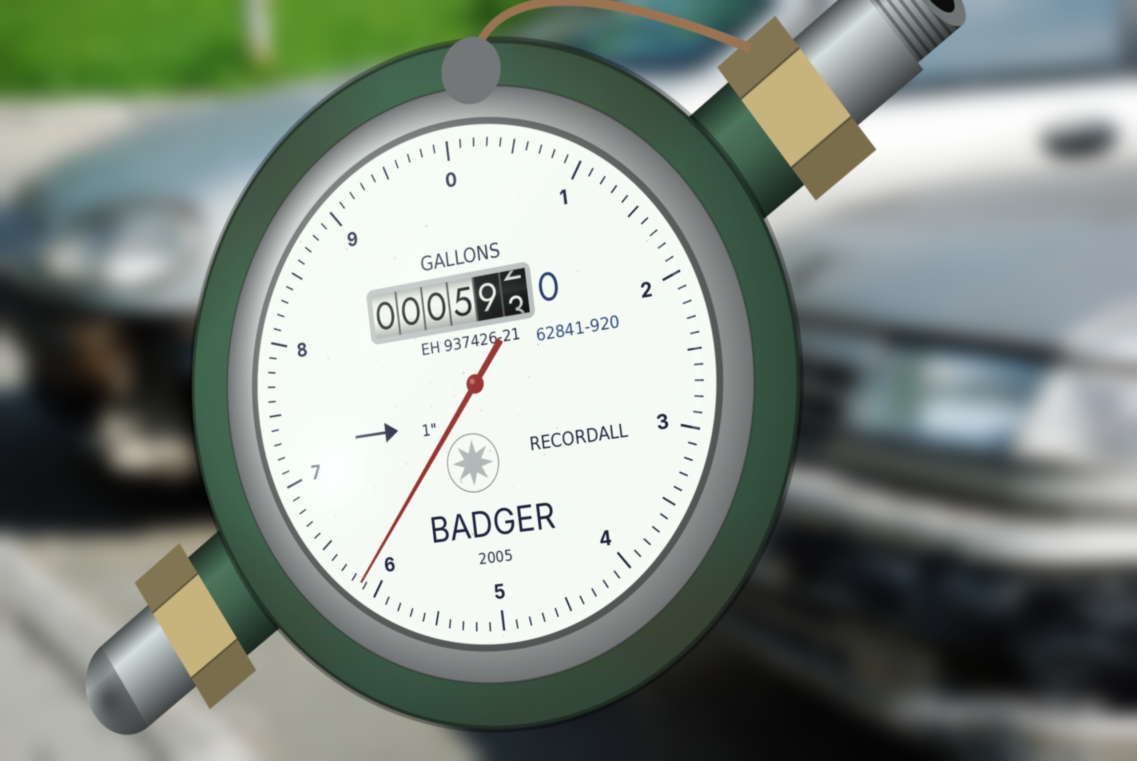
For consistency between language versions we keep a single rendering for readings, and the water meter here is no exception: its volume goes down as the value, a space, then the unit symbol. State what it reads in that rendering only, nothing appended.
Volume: 5926.1 gal
